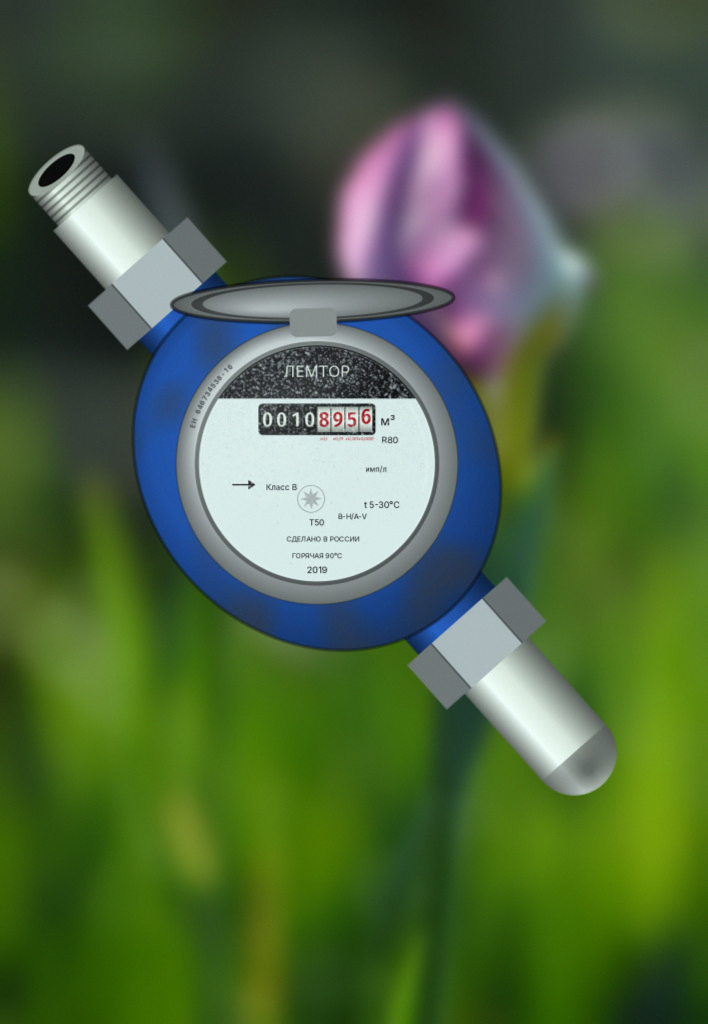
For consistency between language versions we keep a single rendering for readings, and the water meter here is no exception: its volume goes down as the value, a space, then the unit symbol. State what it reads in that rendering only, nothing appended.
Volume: 10.8956 m³
